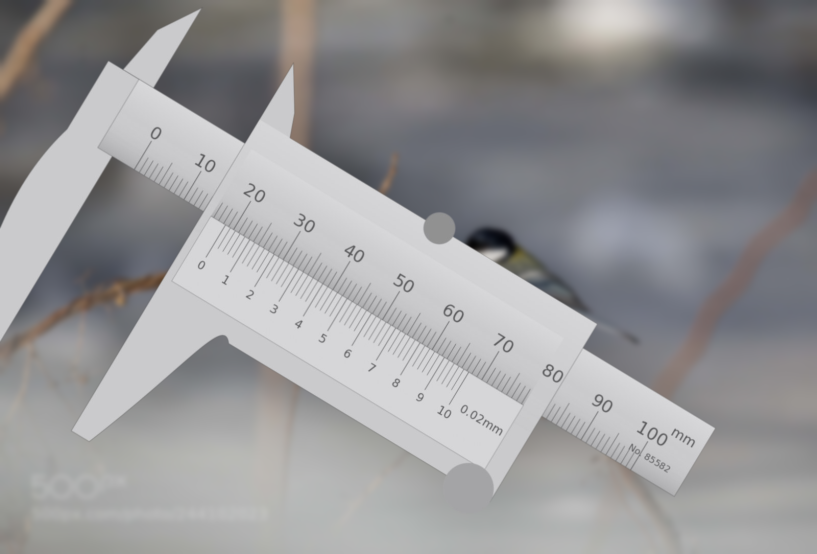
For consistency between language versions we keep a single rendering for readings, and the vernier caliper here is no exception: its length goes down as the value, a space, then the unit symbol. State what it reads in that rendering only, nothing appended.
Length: 18.4 mm
